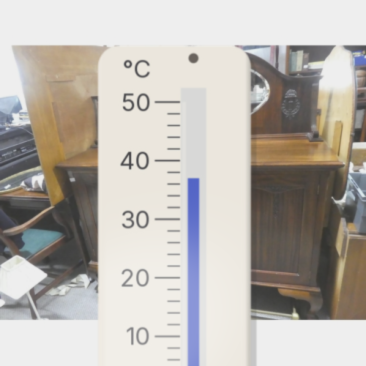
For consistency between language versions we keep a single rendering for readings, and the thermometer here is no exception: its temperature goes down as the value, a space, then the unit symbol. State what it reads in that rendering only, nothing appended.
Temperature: 37 °C
